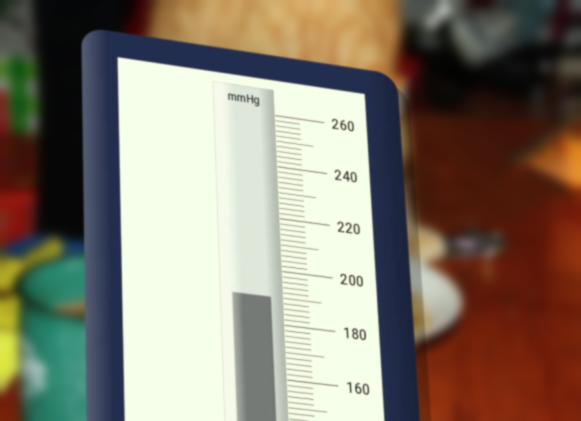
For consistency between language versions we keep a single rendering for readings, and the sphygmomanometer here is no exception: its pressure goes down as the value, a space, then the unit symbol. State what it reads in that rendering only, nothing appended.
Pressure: 190 mmHg
